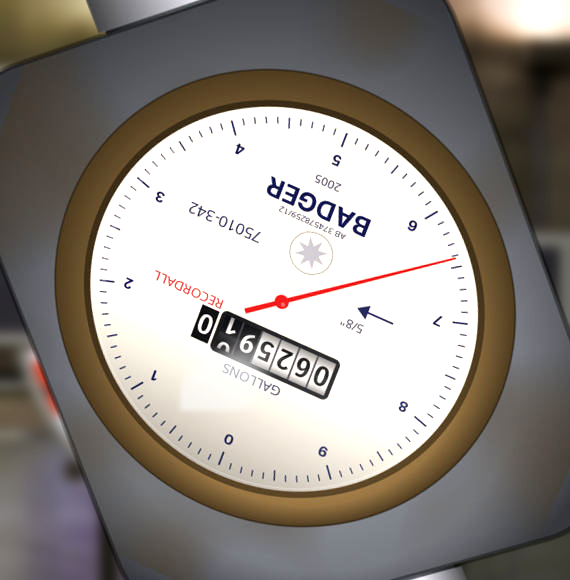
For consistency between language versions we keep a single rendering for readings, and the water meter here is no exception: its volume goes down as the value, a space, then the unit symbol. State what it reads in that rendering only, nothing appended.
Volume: 625906.4 gal
